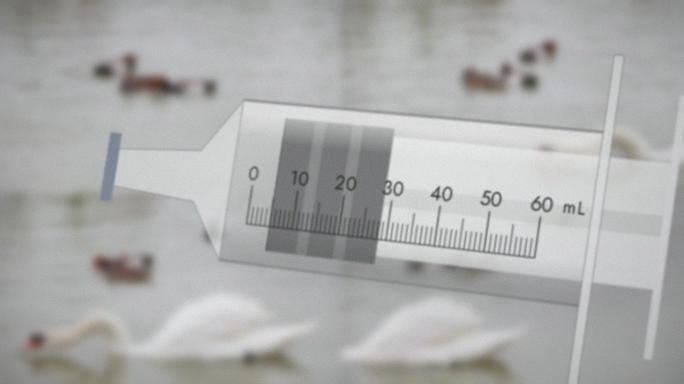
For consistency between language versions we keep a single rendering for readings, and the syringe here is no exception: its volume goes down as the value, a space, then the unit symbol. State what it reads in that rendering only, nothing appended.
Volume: 5 mL
